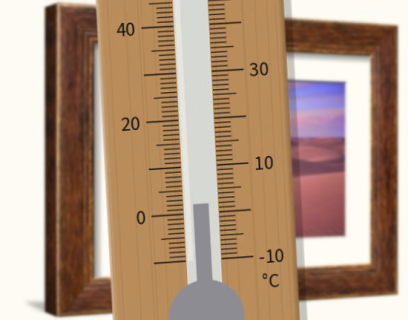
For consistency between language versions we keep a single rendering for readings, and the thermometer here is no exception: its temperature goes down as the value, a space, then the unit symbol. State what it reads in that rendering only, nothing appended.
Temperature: 2 °C
